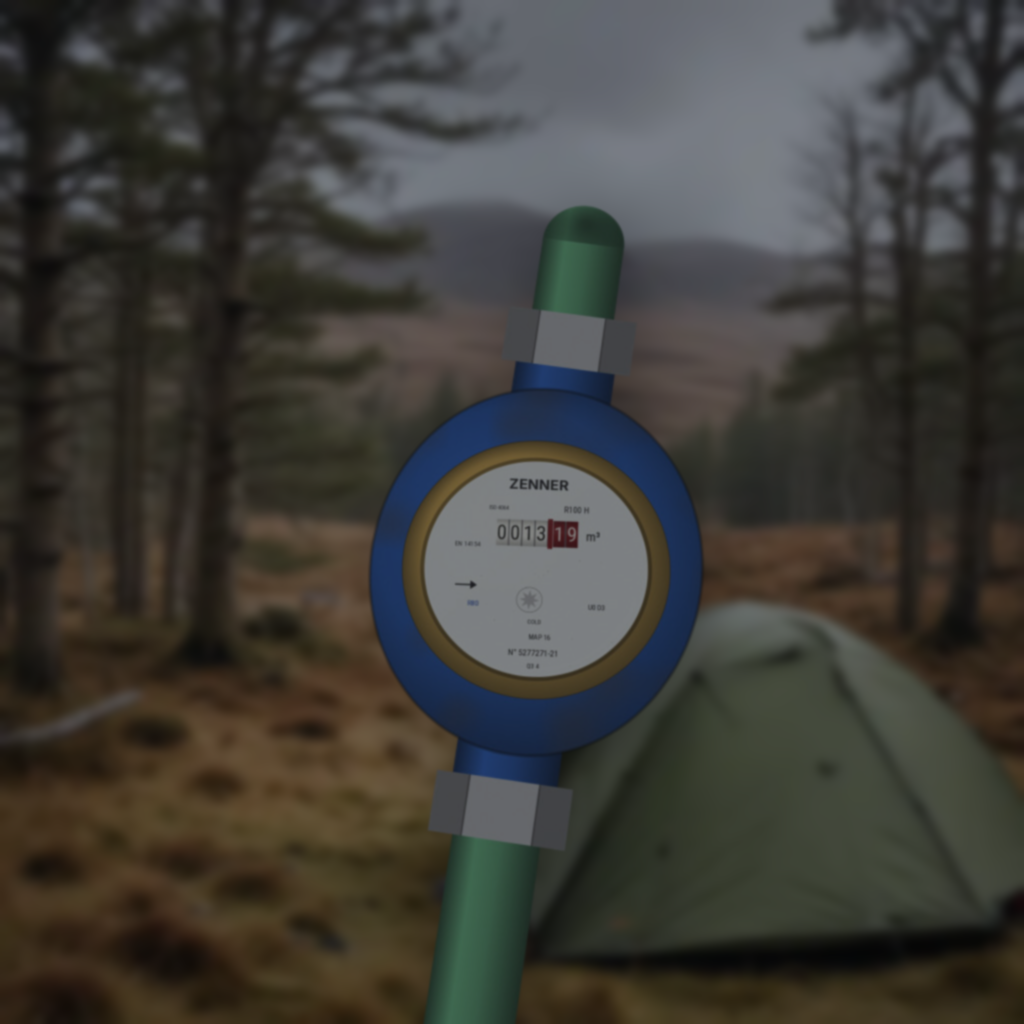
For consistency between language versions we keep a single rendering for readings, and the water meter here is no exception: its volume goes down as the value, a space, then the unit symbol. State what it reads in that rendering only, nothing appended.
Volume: 13.19 m³
